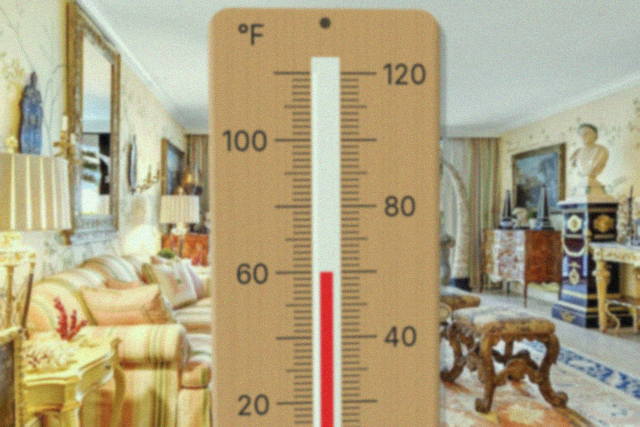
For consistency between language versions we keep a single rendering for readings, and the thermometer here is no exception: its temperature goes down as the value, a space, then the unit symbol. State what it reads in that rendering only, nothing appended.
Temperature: 60 °F
